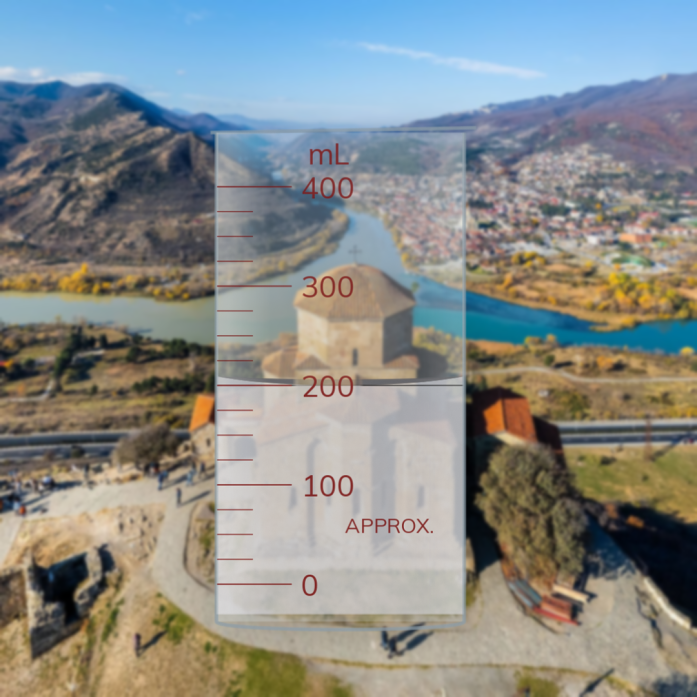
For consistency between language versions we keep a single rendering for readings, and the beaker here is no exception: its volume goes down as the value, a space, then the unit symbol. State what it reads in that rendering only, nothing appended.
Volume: 200 mL
